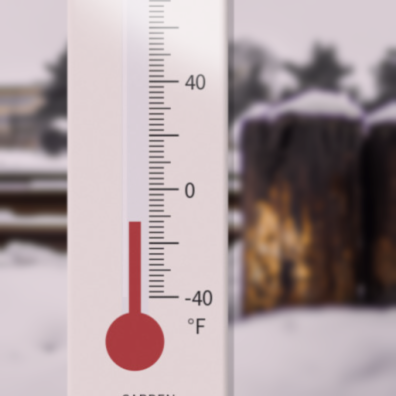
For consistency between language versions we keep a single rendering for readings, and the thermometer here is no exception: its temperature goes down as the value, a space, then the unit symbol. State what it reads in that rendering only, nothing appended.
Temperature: -12 °F
